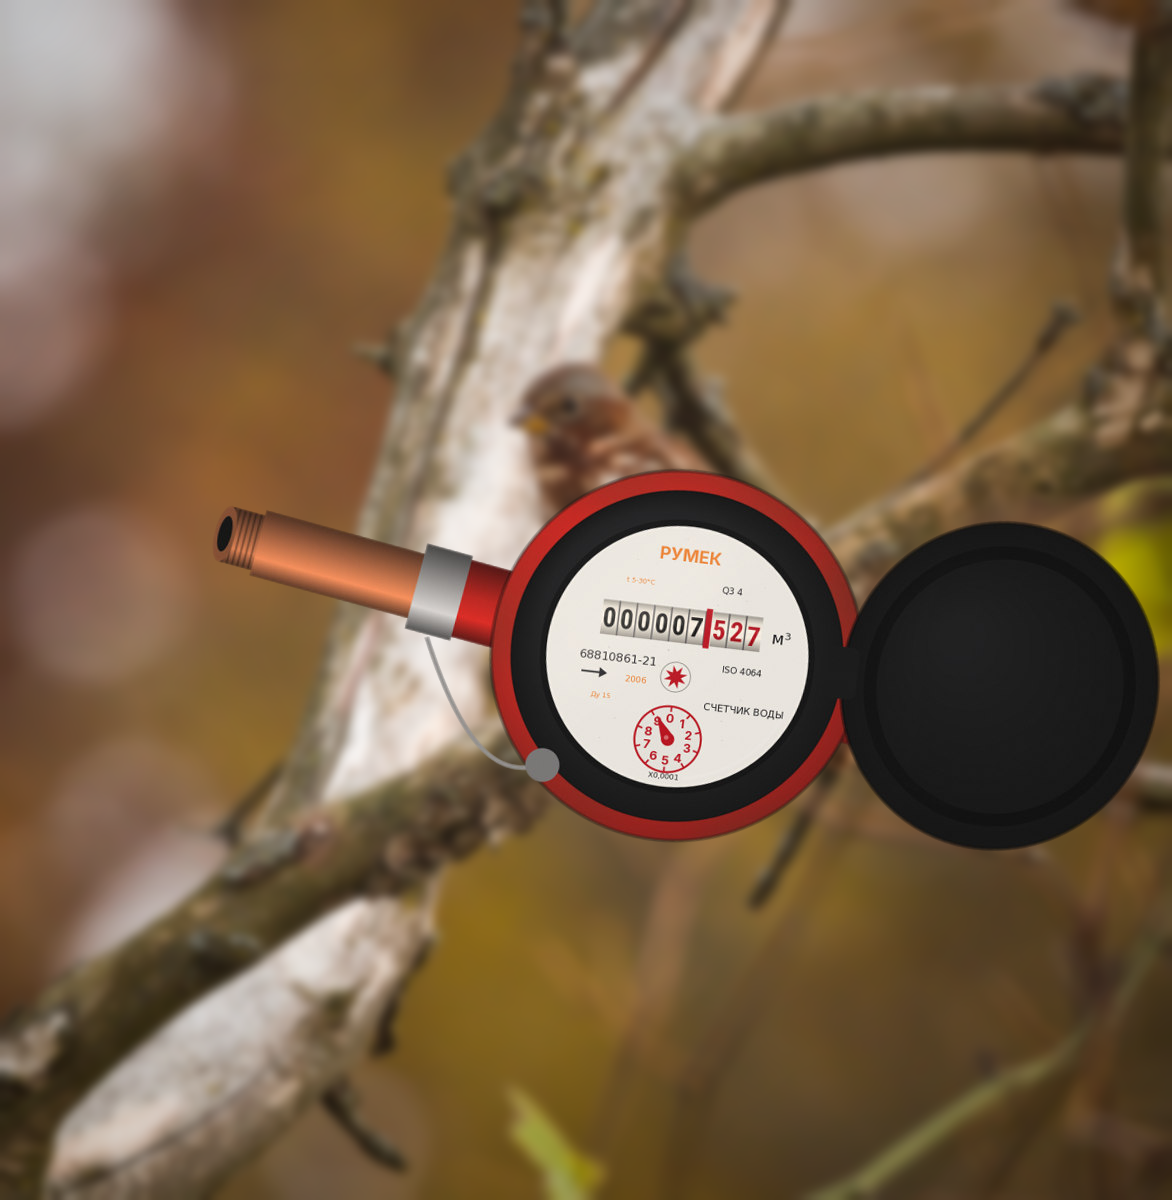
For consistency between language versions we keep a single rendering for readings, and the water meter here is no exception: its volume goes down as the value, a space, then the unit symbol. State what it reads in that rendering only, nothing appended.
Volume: 7.5269 m³
